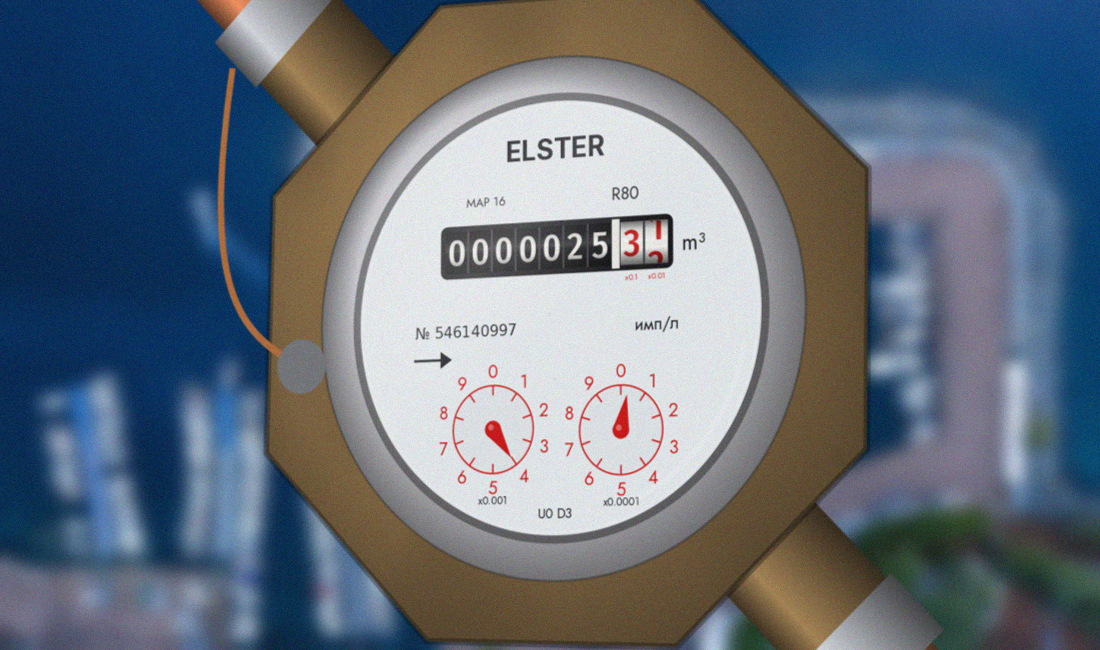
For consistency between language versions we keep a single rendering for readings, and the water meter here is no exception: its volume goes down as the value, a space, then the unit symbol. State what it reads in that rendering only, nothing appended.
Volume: 25.3140 m³
